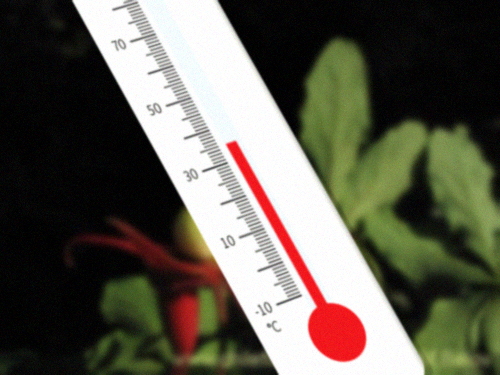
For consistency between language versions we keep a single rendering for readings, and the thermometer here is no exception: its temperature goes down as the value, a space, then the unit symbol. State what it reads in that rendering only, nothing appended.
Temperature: 35 °C
